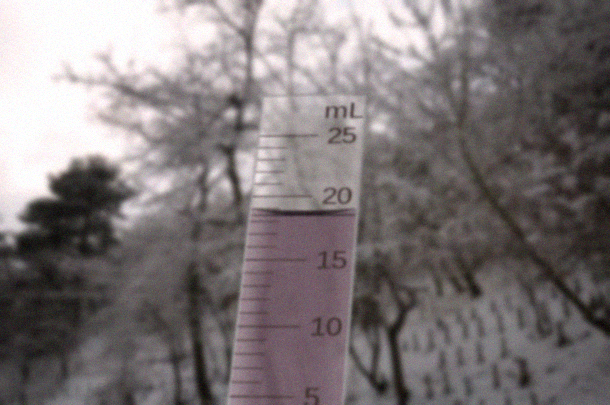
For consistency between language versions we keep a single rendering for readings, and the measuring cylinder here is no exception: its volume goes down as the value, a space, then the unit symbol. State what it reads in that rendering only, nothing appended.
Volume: 18.5 mL
